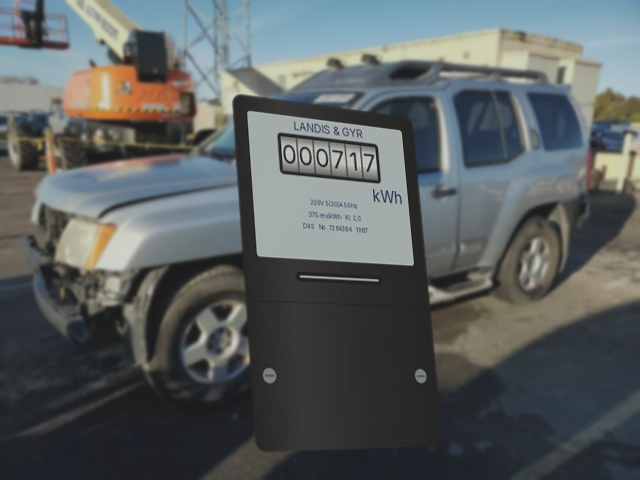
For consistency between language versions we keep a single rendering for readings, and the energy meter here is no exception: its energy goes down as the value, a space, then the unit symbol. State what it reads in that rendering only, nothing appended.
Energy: 717 kWh
